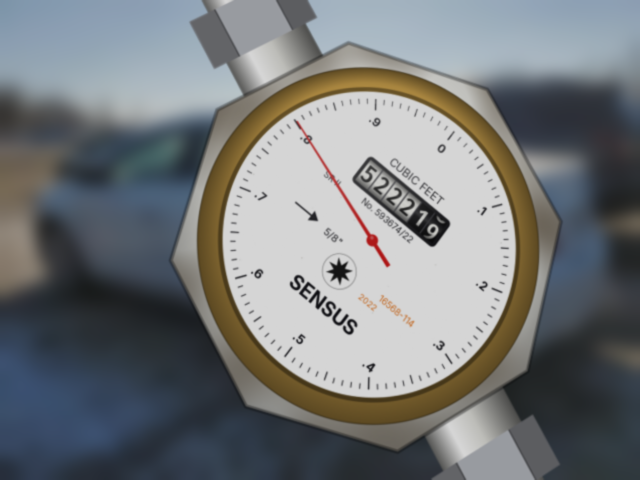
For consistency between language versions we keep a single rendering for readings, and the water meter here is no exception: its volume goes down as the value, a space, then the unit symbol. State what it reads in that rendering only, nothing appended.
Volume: 522218.80 ft³
